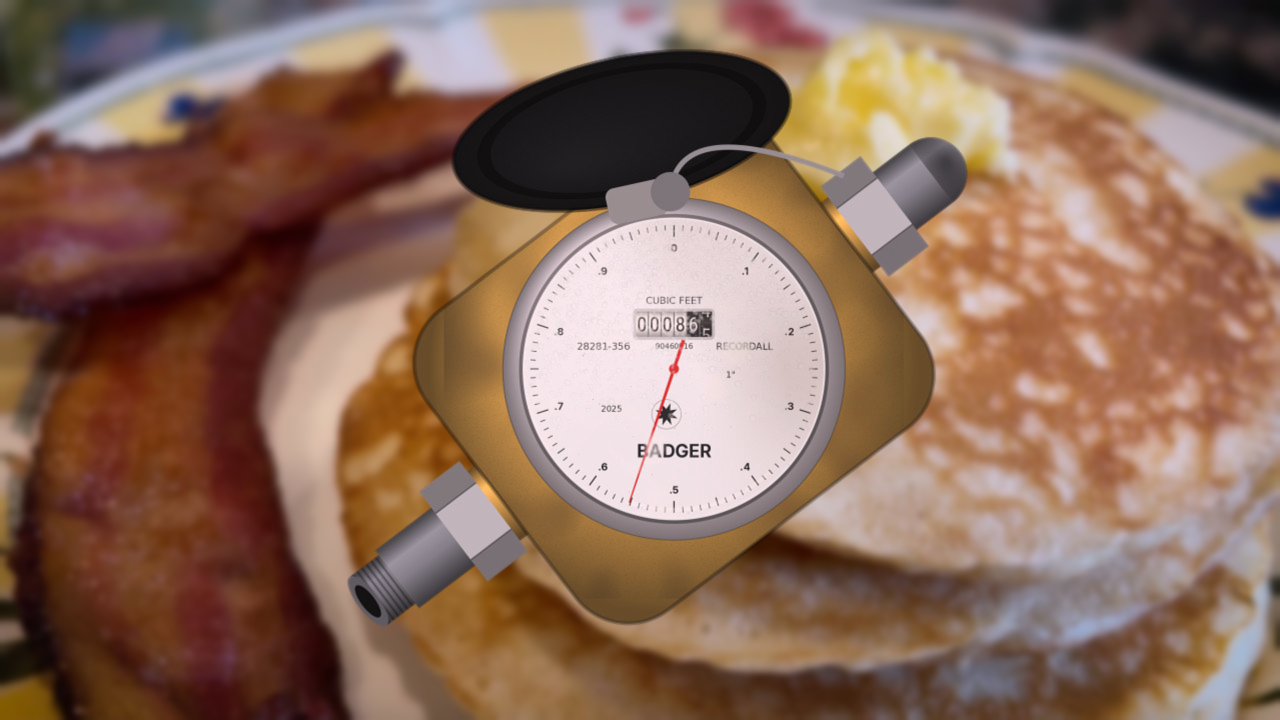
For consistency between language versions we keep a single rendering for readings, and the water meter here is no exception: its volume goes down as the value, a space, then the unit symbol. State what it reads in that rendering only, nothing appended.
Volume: 864.55 ft³
